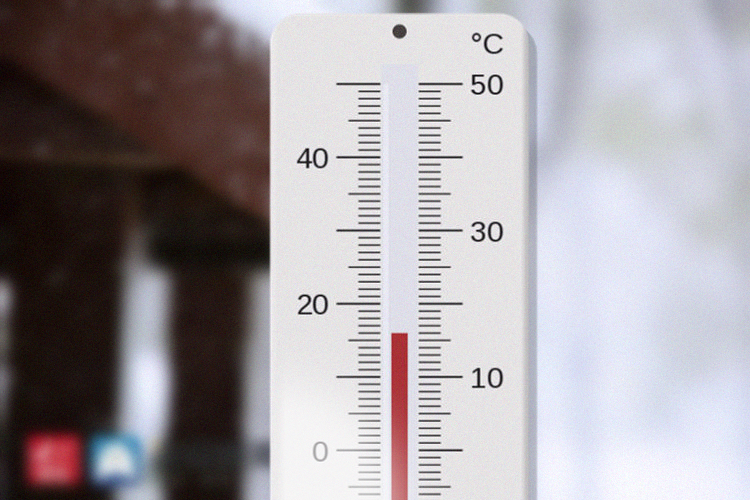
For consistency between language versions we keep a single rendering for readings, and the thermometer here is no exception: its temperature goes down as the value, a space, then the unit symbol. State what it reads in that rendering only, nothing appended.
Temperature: 16 °C
